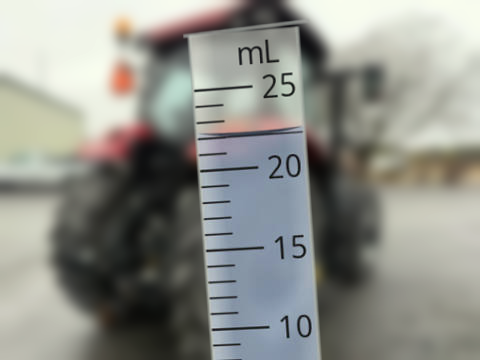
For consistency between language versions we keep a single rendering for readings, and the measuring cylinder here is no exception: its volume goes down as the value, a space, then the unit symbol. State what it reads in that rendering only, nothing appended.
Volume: 22 mL
